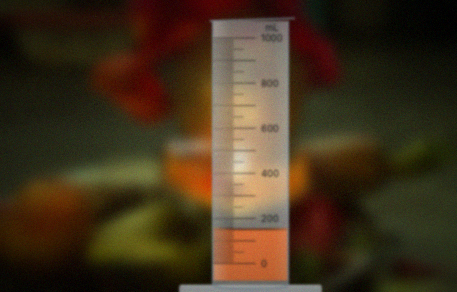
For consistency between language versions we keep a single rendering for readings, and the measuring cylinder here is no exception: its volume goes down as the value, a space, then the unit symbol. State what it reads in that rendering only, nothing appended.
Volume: 150 mL
